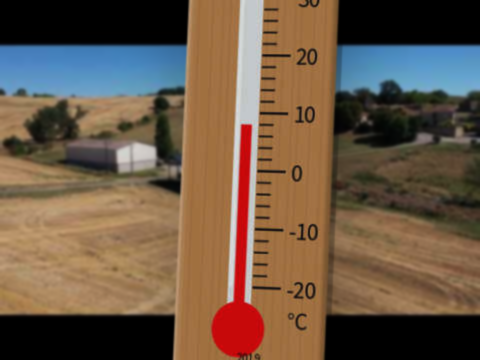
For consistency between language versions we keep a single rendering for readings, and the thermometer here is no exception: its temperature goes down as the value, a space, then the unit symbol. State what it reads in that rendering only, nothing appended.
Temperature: 8 °C
